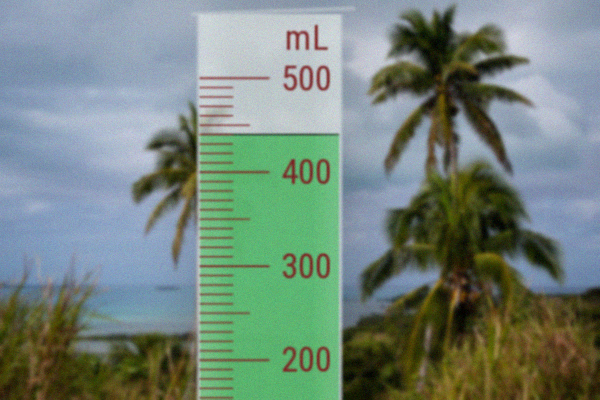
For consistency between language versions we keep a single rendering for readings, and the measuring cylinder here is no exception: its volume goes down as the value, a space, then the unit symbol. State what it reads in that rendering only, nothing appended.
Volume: 440 mL
